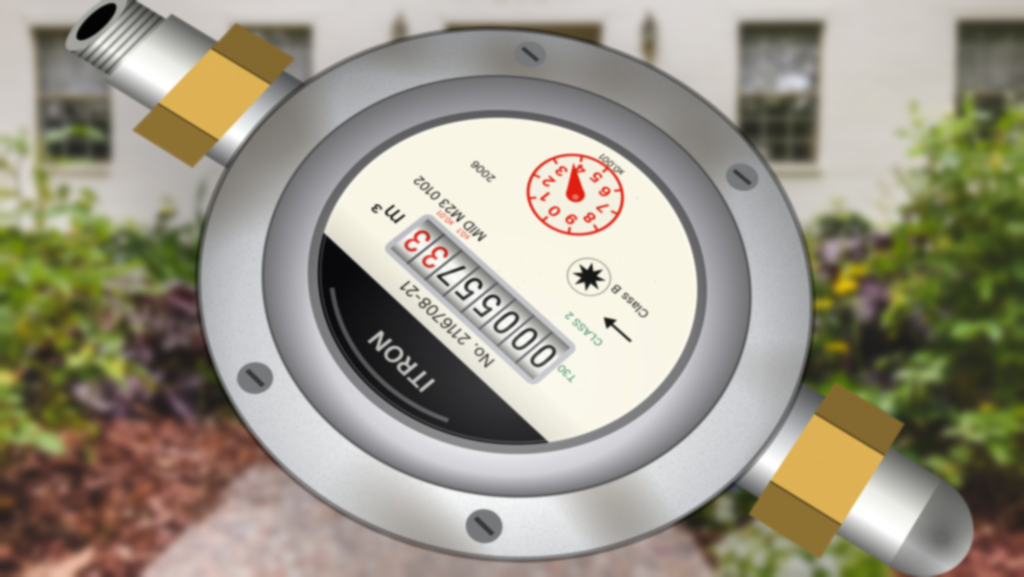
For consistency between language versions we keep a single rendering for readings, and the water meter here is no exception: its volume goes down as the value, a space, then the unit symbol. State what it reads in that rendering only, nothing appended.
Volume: 557.333 m³
